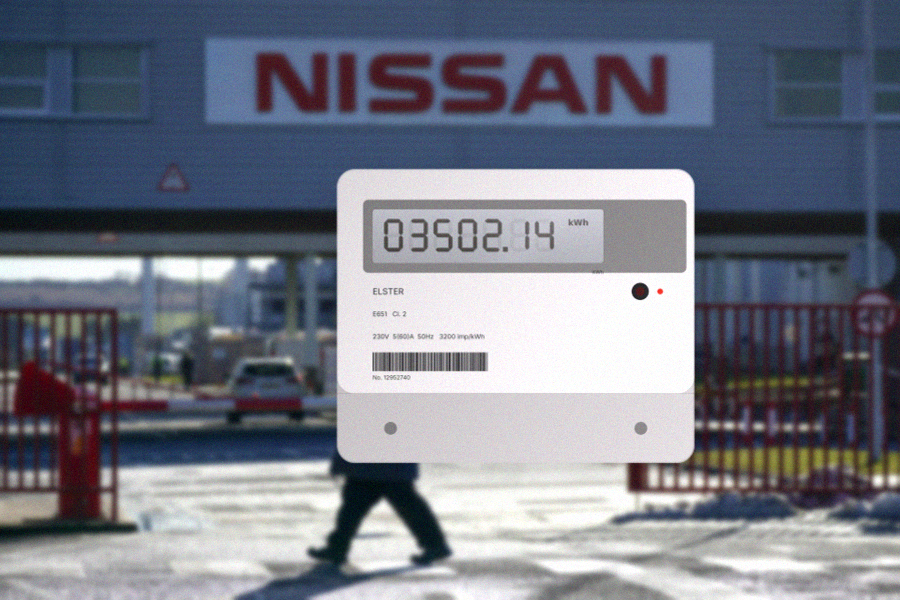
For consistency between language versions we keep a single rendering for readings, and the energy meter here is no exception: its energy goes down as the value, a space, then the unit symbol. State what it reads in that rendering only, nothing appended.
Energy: 3502.14 kWh
